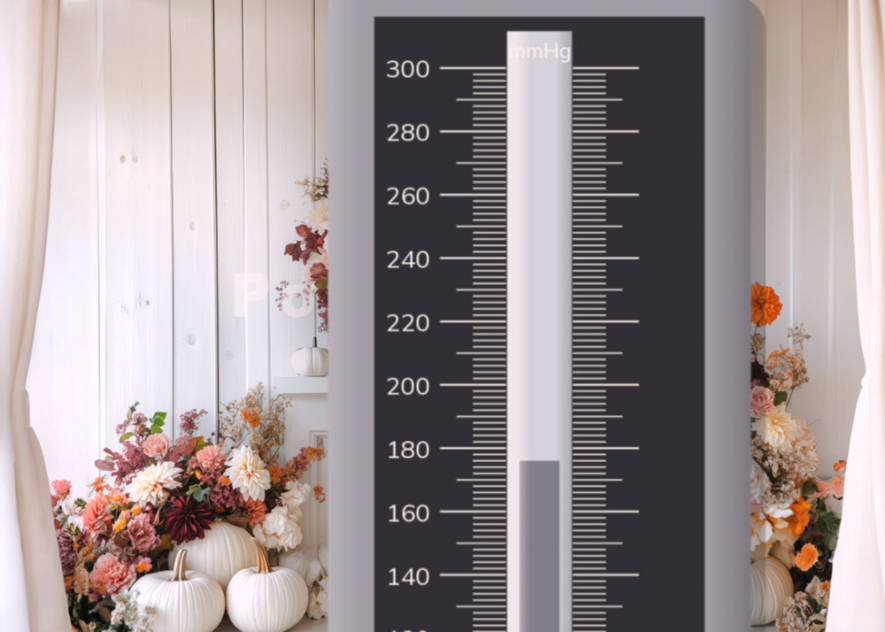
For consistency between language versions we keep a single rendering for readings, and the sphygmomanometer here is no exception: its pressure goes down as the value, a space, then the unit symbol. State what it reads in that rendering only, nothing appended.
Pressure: 176 mmHg
